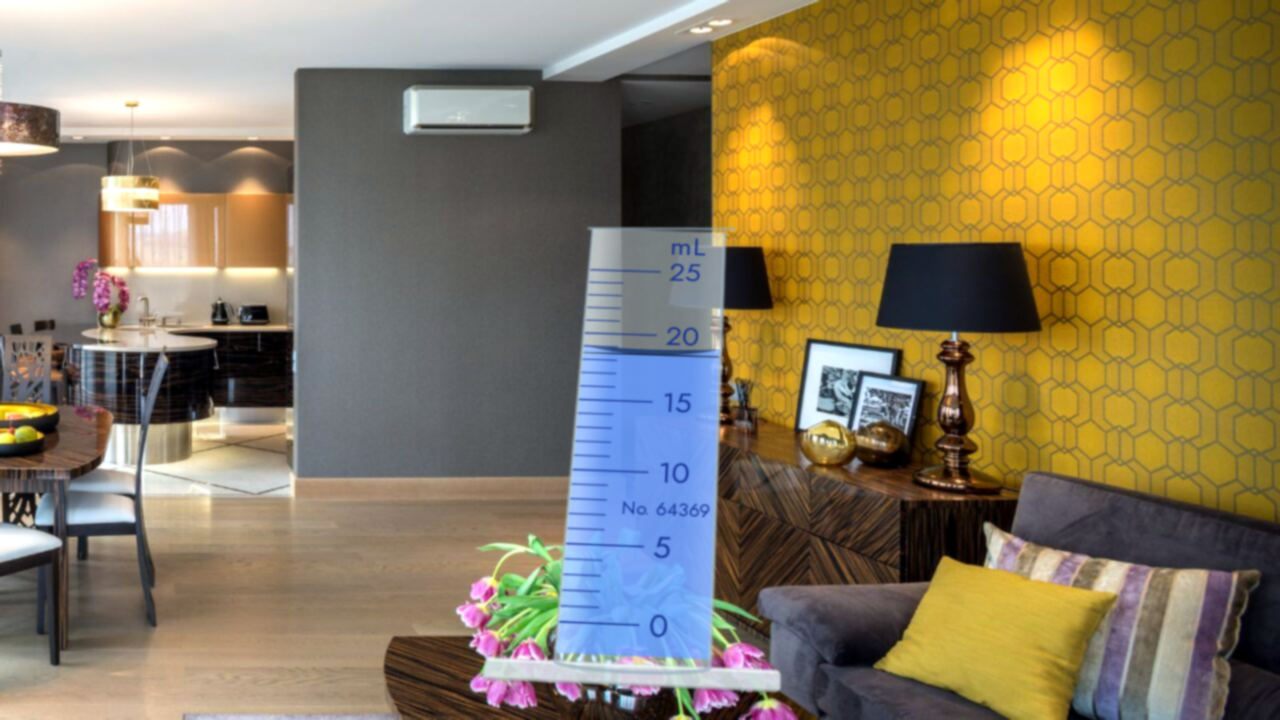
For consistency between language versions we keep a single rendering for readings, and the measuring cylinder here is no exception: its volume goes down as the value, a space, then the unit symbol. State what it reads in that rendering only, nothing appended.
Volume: 18.5 mL
